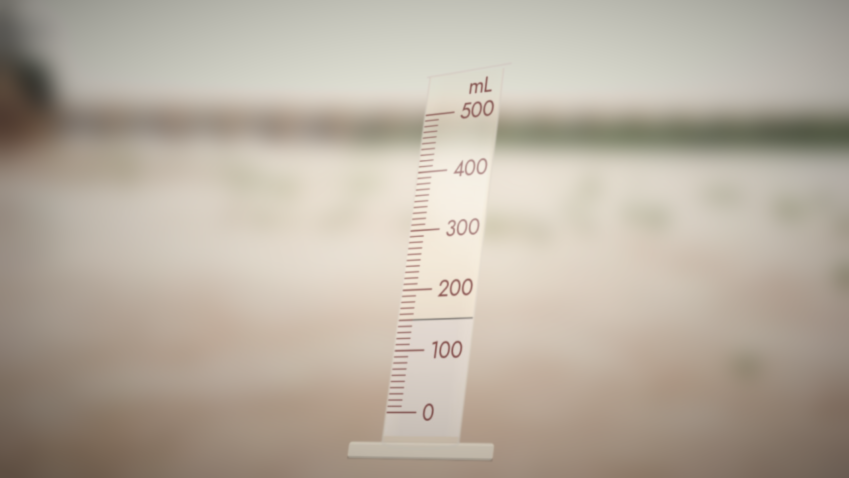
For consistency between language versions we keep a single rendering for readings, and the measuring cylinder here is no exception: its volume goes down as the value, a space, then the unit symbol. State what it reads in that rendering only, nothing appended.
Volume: 150 mL
